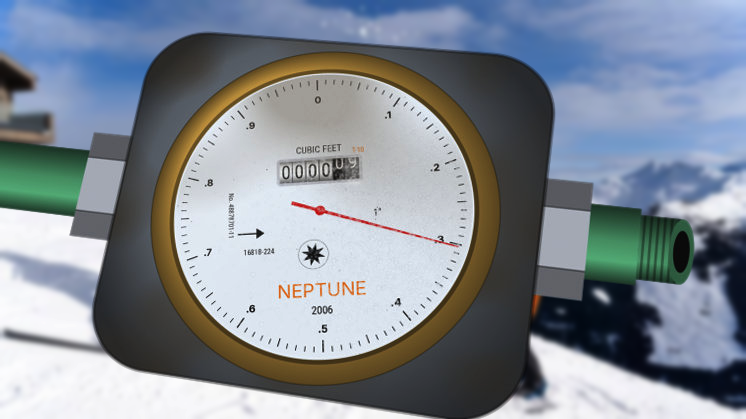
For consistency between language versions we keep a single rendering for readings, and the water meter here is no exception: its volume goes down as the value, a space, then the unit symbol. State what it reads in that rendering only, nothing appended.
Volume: 9.30 ft³
